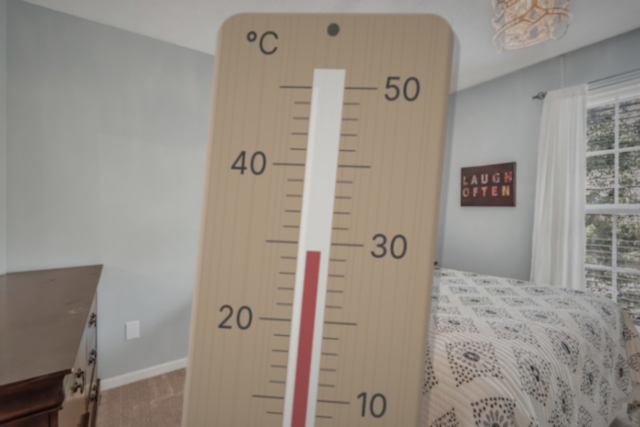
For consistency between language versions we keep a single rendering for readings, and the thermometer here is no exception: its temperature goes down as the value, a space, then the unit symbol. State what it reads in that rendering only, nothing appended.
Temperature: 29 °C
